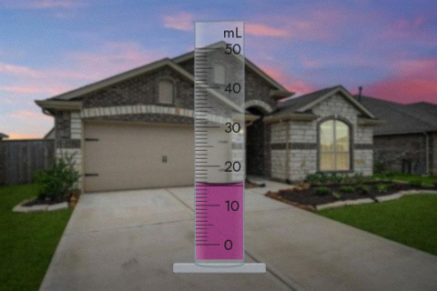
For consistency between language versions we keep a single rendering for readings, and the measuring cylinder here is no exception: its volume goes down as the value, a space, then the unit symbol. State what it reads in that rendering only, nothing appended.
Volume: 15 mL
